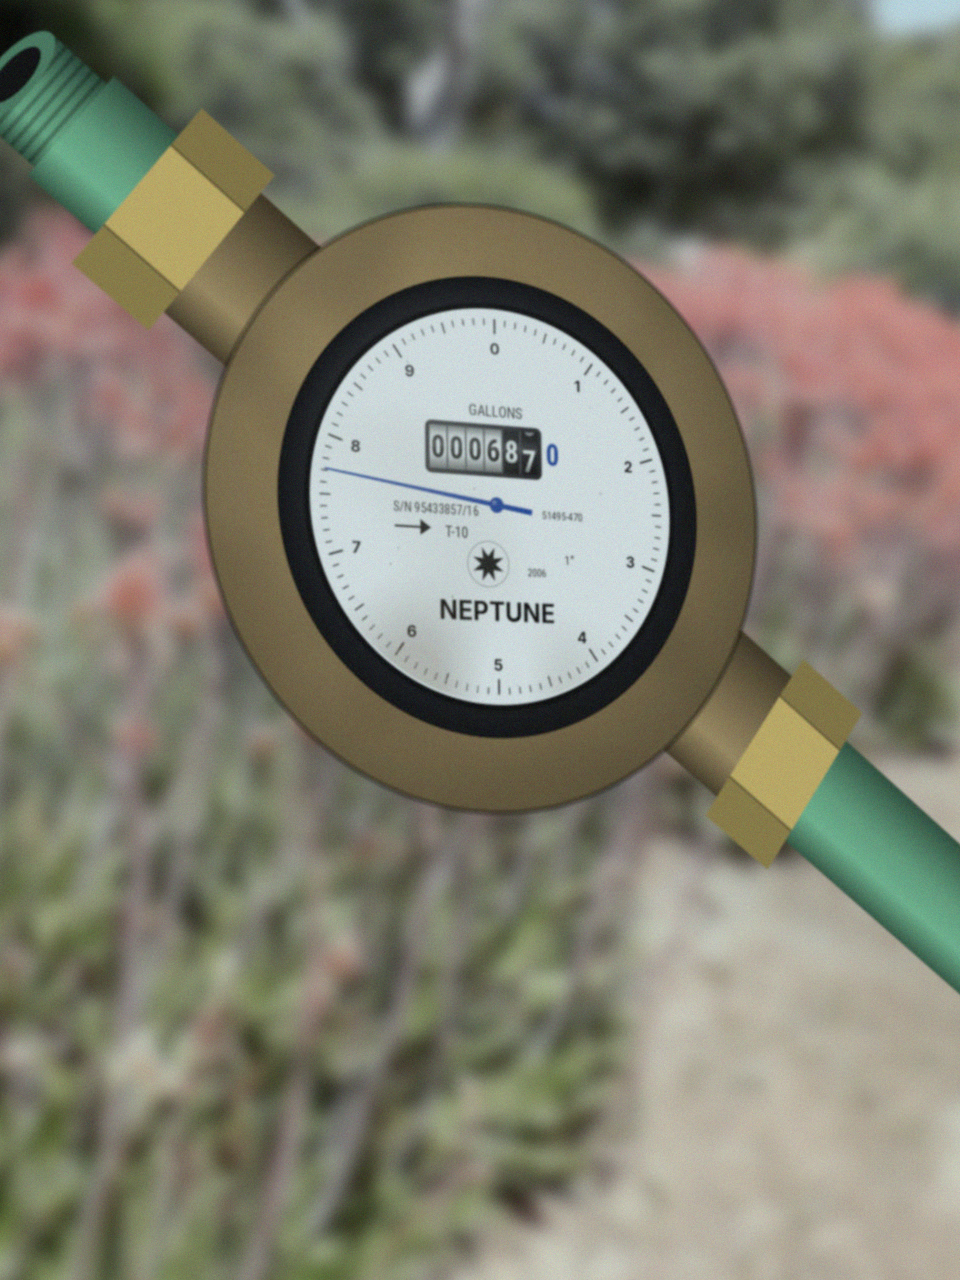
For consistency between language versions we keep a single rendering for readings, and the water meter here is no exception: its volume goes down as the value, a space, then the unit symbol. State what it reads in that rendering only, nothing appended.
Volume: 6867.7 gal
